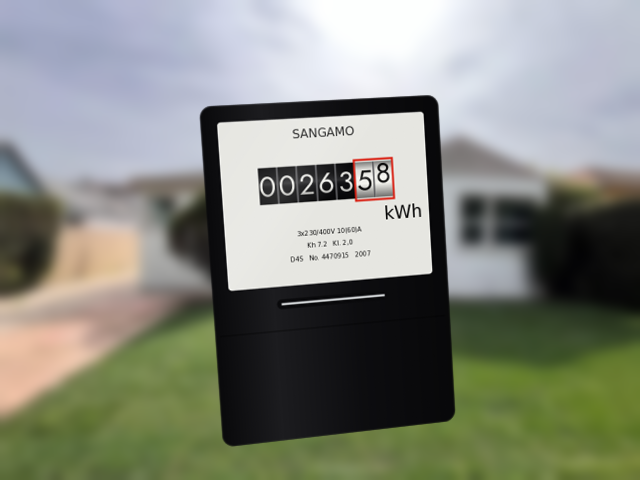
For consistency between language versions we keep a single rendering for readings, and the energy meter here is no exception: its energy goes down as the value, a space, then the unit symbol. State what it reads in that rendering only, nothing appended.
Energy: 263.58 kWh
